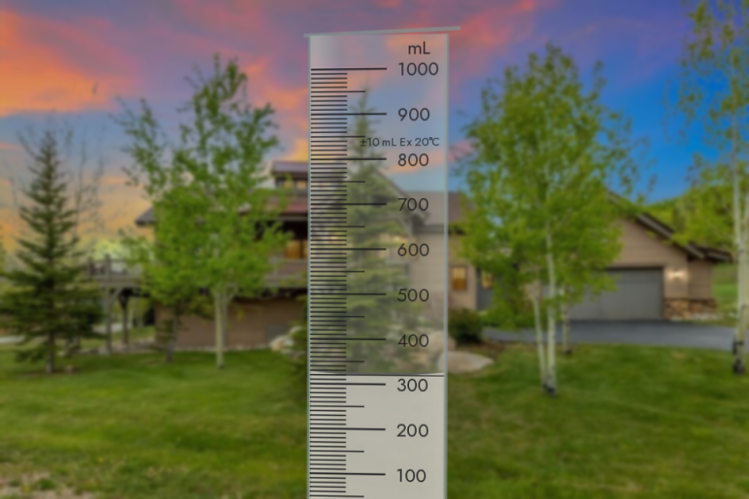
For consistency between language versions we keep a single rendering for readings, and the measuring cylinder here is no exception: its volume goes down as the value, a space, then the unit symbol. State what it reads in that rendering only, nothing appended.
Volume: 320 mL
